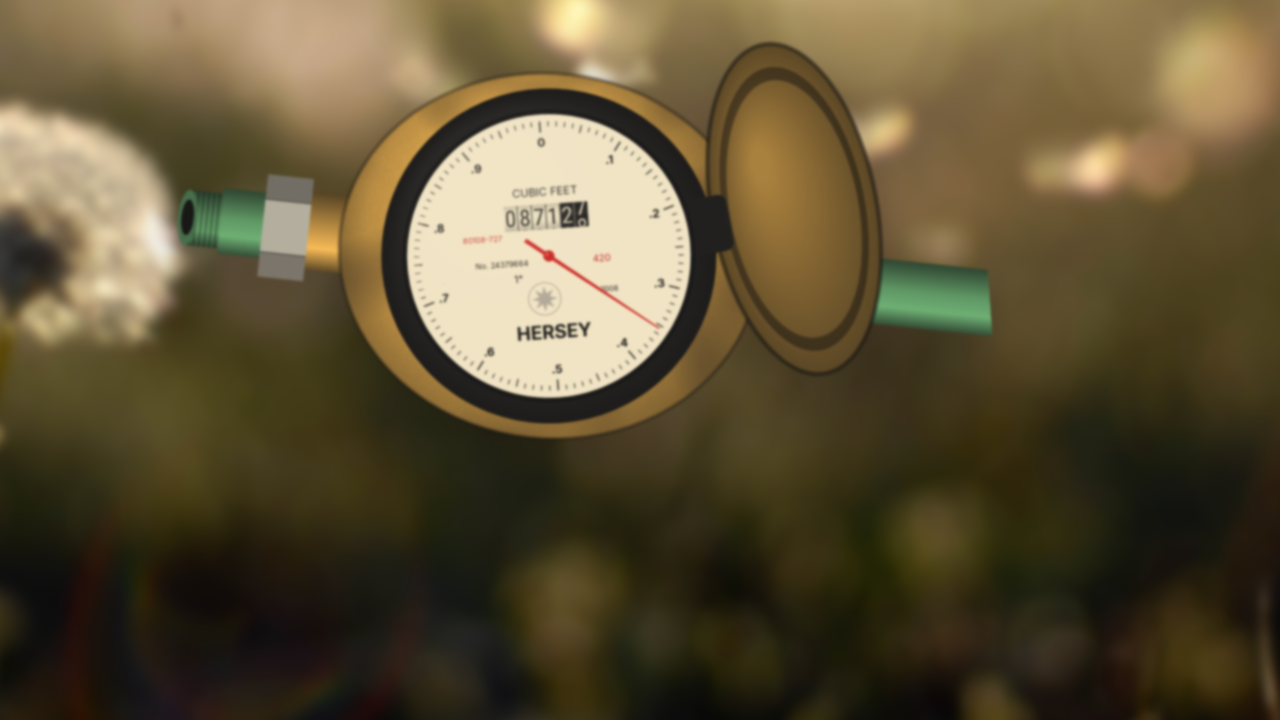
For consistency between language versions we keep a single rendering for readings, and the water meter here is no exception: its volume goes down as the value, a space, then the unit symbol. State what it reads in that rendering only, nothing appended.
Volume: 87127.35 ft³
